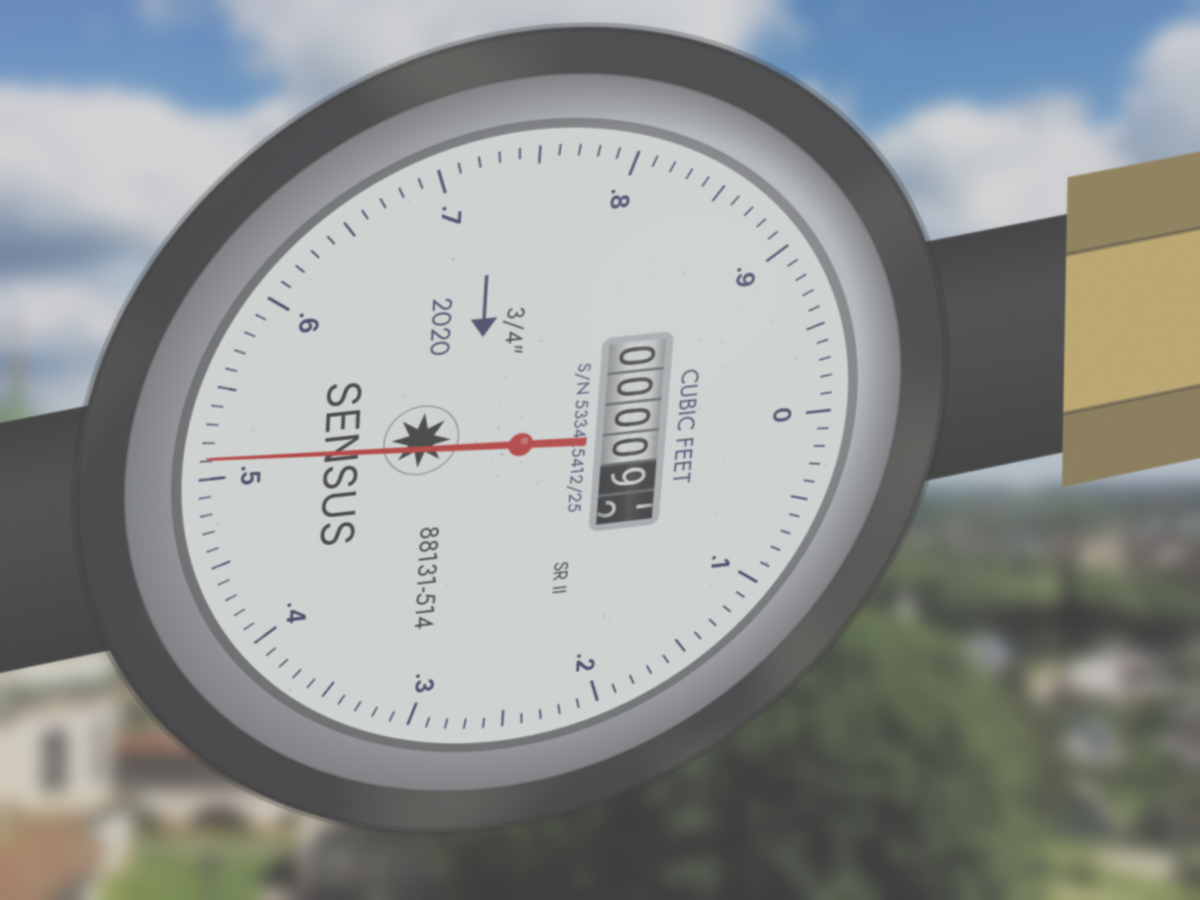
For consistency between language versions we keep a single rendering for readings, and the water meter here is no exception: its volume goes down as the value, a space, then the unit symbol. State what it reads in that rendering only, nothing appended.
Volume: 91.51 ft³
